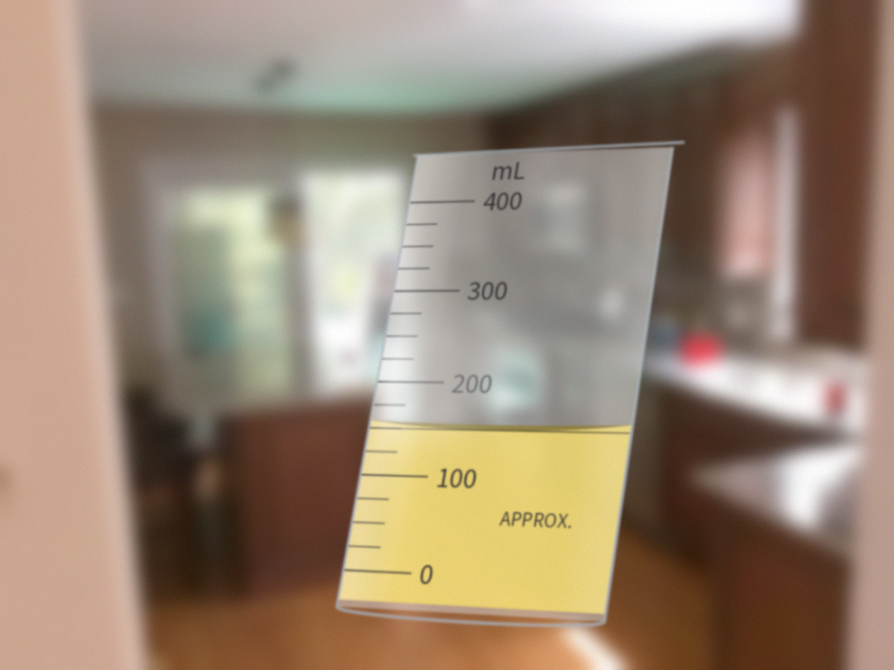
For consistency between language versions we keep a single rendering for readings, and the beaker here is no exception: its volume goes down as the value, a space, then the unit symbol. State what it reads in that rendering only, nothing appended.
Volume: 150 mL
